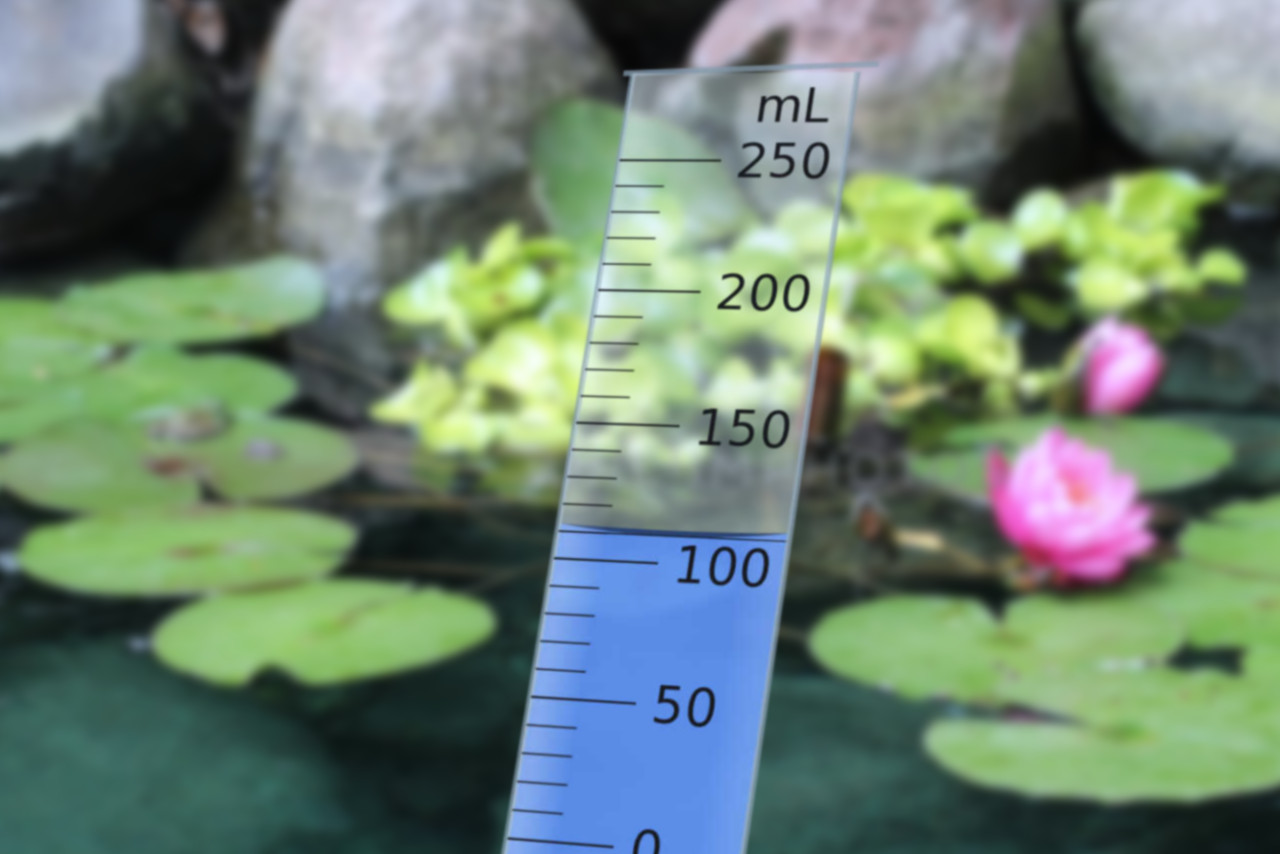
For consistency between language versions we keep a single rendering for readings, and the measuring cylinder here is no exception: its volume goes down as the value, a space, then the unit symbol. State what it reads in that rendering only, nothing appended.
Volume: 110 mL
